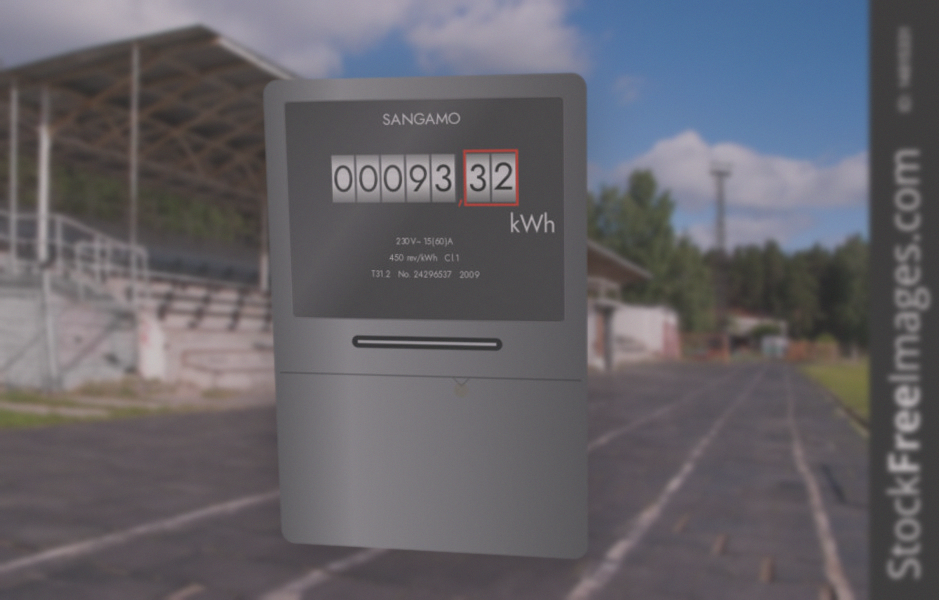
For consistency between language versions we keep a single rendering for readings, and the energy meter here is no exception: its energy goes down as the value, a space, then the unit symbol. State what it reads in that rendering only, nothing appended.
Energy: 93.32 kWh
